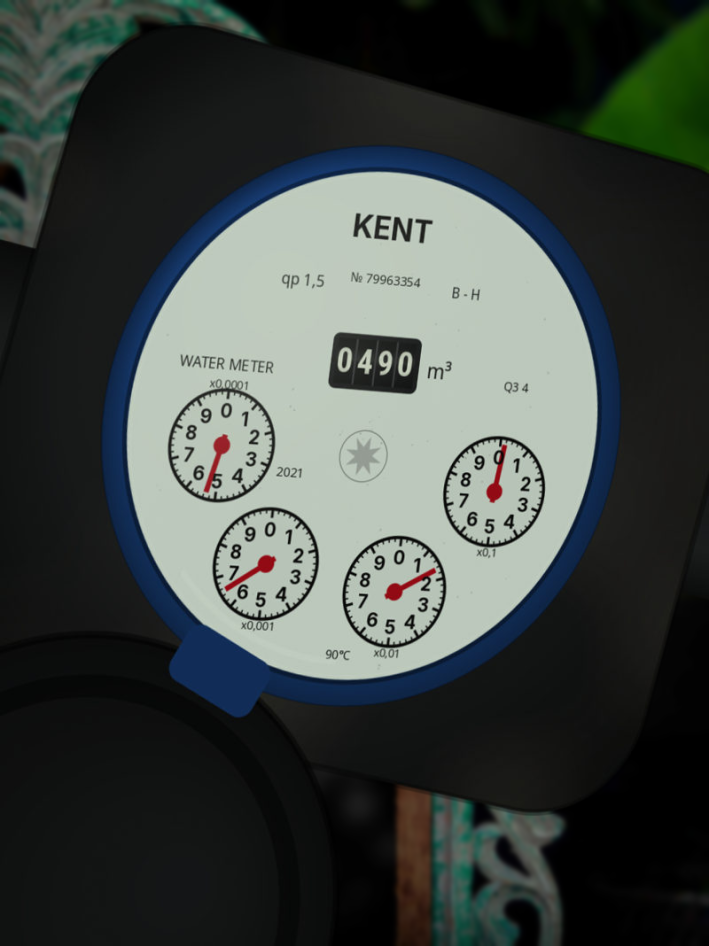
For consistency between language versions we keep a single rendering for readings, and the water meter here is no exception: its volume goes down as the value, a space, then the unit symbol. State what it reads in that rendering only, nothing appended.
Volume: 490.0165 m³
